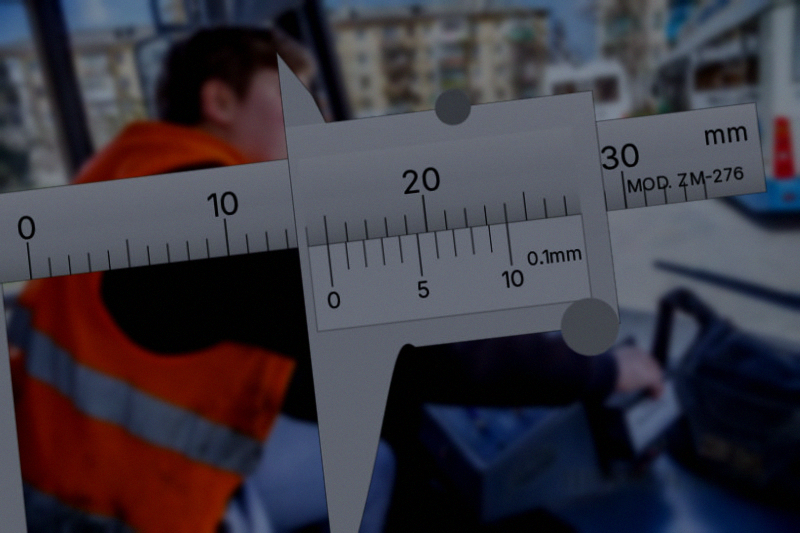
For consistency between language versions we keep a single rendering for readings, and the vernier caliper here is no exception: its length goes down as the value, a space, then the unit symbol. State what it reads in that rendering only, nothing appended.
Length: 15.0 mm
